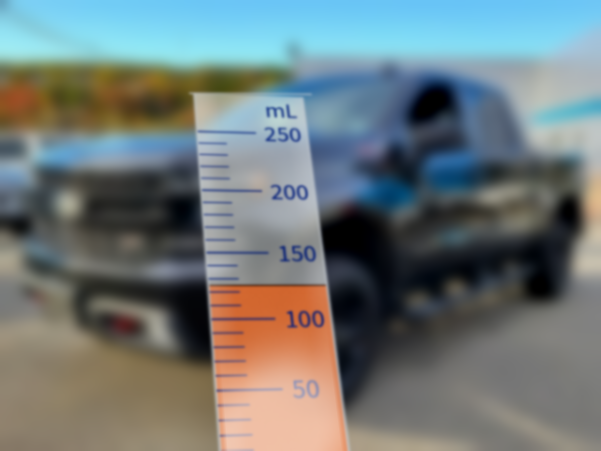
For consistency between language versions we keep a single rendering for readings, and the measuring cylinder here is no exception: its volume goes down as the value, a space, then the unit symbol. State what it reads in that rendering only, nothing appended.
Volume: 125 mL
